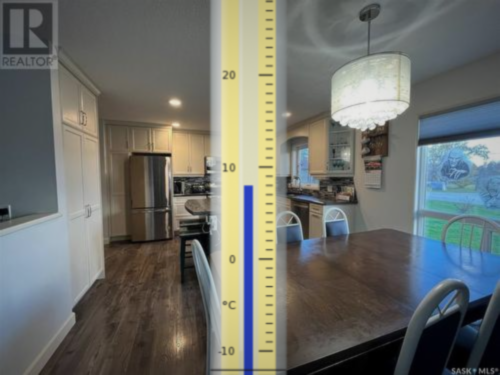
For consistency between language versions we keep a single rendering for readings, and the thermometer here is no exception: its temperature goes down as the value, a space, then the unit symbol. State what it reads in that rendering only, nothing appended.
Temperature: 8 °C
